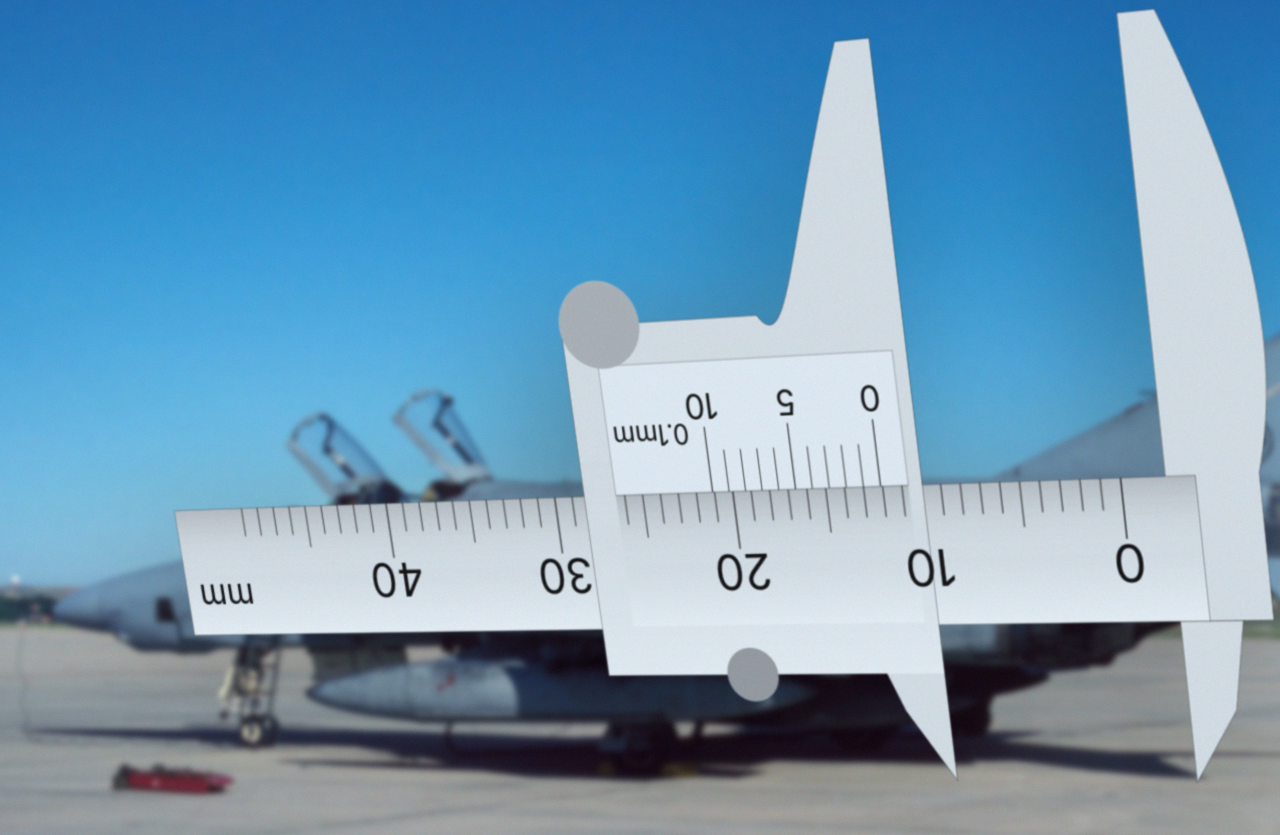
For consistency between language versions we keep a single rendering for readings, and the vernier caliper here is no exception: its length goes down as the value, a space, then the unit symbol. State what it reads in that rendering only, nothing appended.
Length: 12.1 mm
